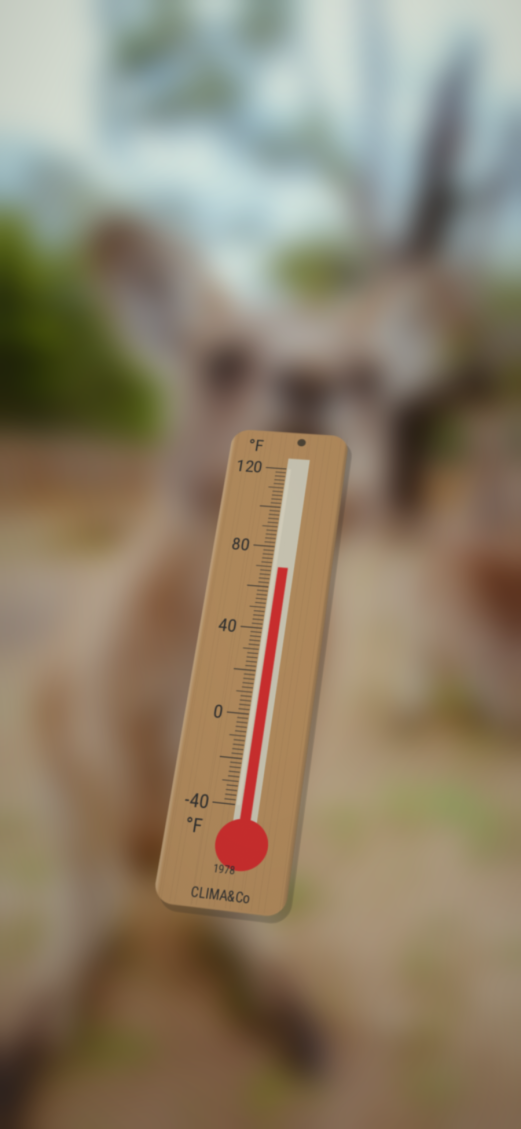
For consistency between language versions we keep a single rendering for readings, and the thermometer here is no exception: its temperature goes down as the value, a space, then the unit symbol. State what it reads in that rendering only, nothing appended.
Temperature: 70 °F
